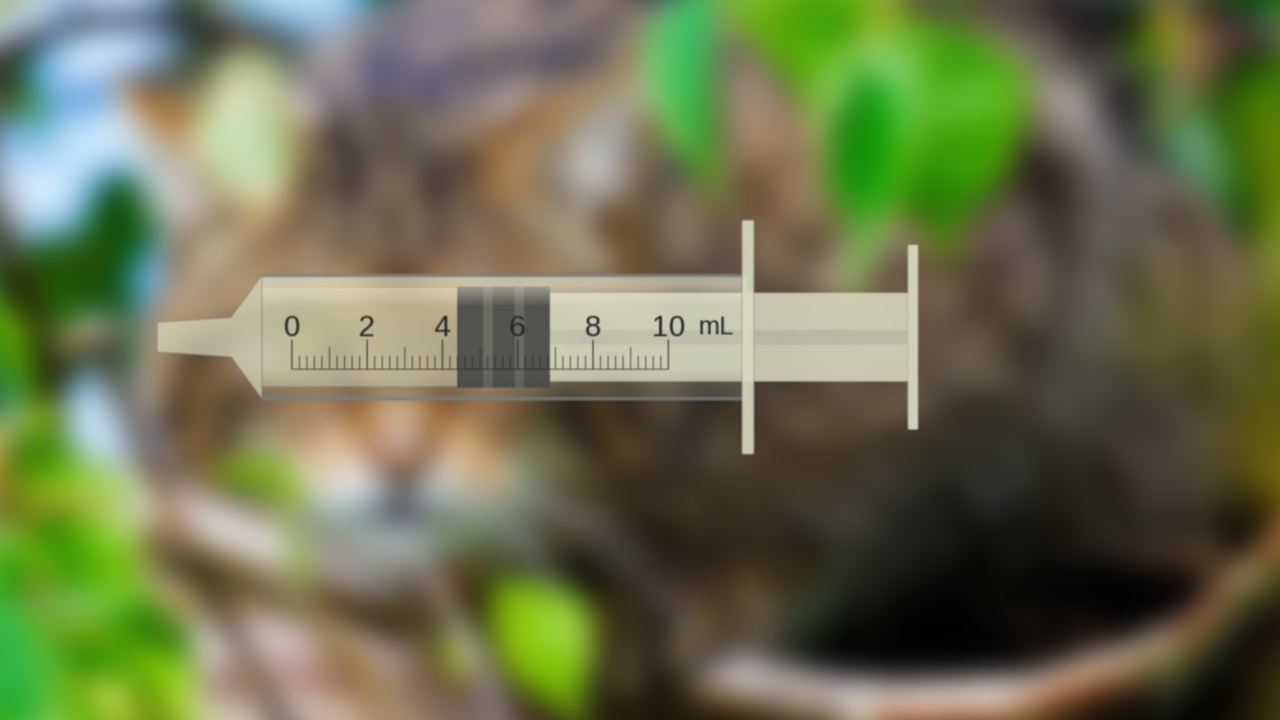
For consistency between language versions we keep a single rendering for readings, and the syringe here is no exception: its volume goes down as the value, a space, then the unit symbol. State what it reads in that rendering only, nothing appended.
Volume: 4.4 mL
